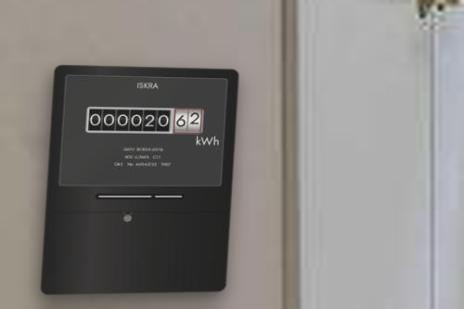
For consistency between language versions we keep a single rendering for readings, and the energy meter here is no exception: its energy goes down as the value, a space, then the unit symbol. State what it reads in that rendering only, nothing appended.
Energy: 20.62 kWh
